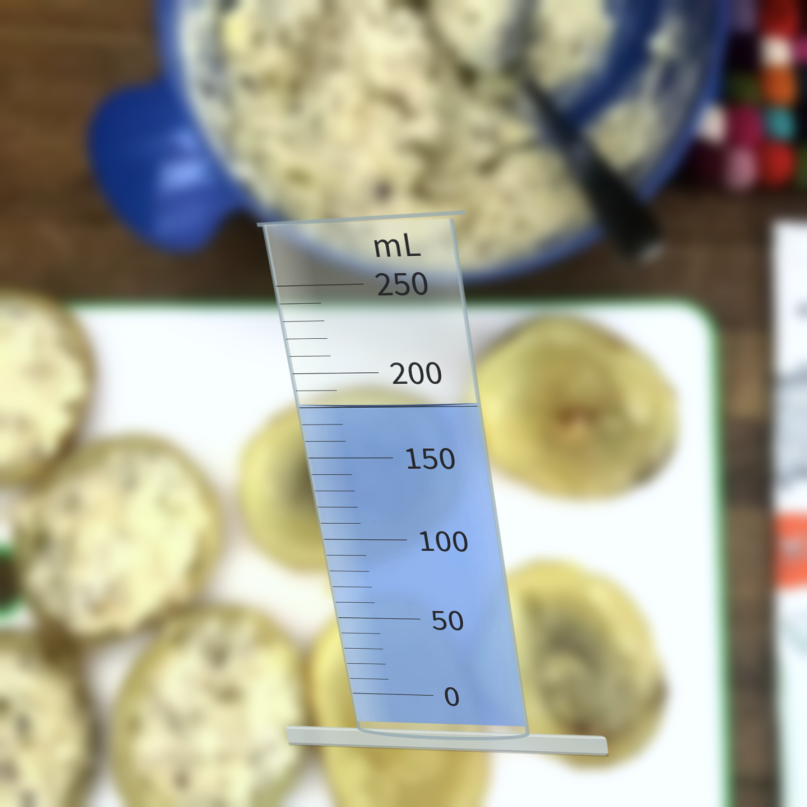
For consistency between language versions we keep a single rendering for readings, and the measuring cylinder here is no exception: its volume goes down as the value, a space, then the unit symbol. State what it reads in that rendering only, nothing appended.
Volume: 180 mL
